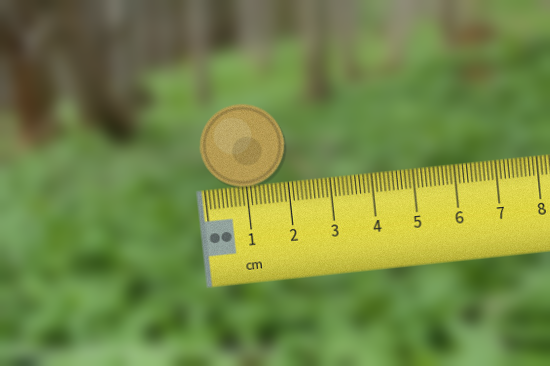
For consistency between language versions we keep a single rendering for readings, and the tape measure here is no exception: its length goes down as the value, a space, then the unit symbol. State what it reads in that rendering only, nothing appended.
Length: 2 cm
